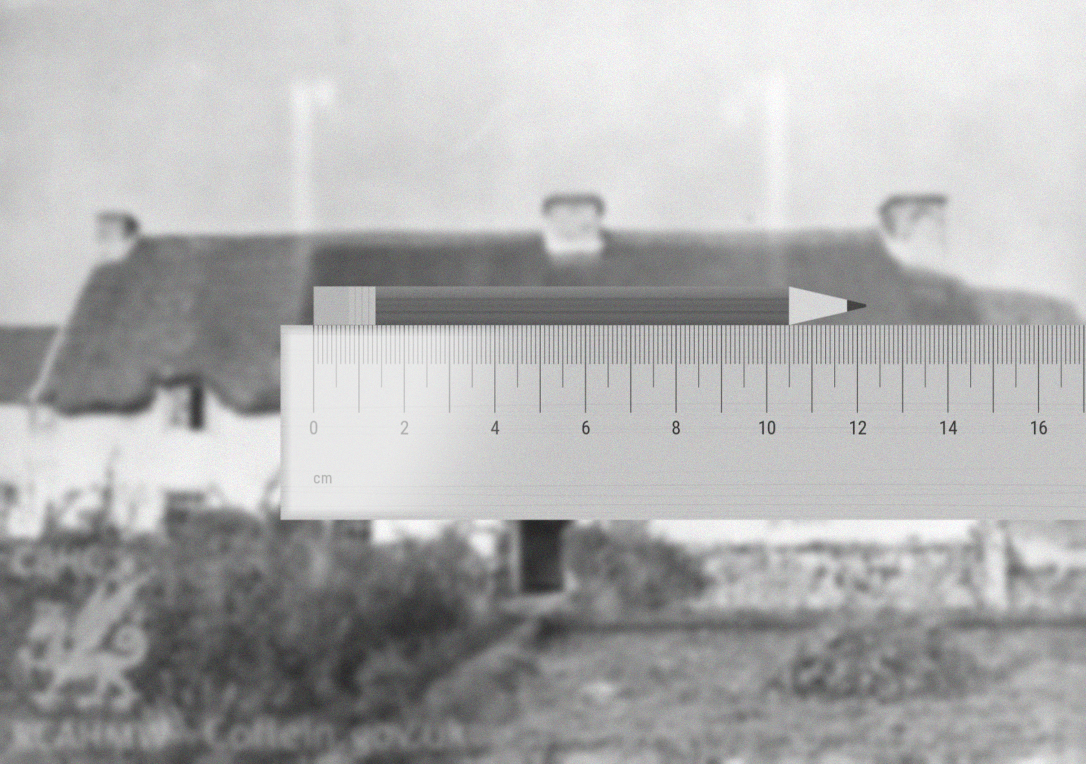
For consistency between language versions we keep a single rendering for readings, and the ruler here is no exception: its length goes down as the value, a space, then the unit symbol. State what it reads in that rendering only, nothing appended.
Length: 12.2 cm
